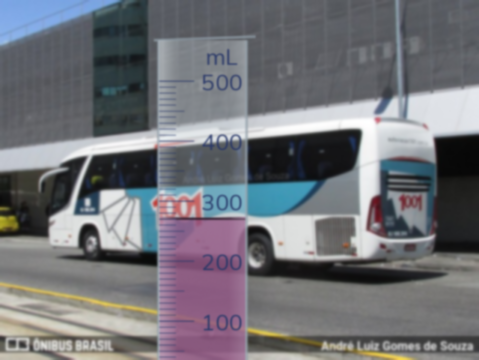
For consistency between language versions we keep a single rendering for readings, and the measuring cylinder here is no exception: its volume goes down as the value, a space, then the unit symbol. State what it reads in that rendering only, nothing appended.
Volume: 270 mL
